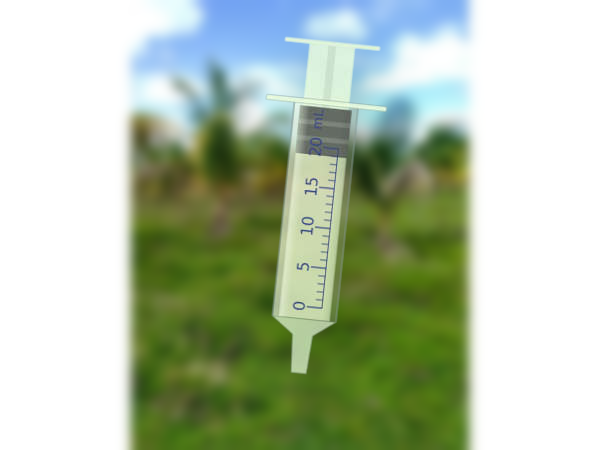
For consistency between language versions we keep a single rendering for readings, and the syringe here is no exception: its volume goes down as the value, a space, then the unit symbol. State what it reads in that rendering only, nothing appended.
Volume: 19 mL
